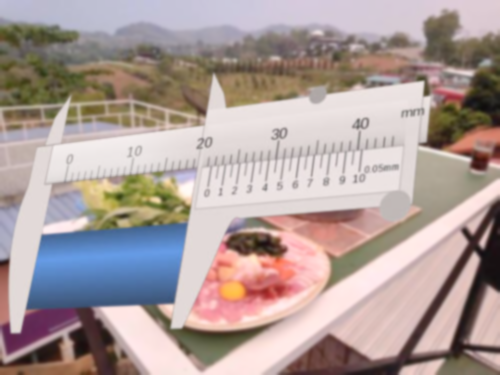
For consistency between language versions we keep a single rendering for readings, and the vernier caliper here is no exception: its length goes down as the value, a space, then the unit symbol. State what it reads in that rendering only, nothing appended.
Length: 21.5 mm
